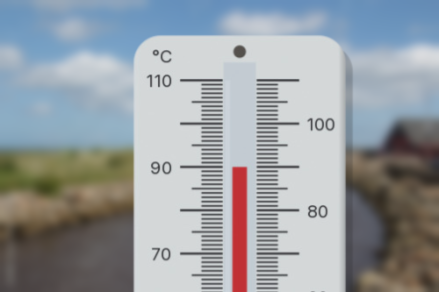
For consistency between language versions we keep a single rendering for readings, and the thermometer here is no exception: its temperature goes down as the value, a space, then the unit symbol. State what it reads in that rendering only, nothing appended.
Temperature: 90 °C
